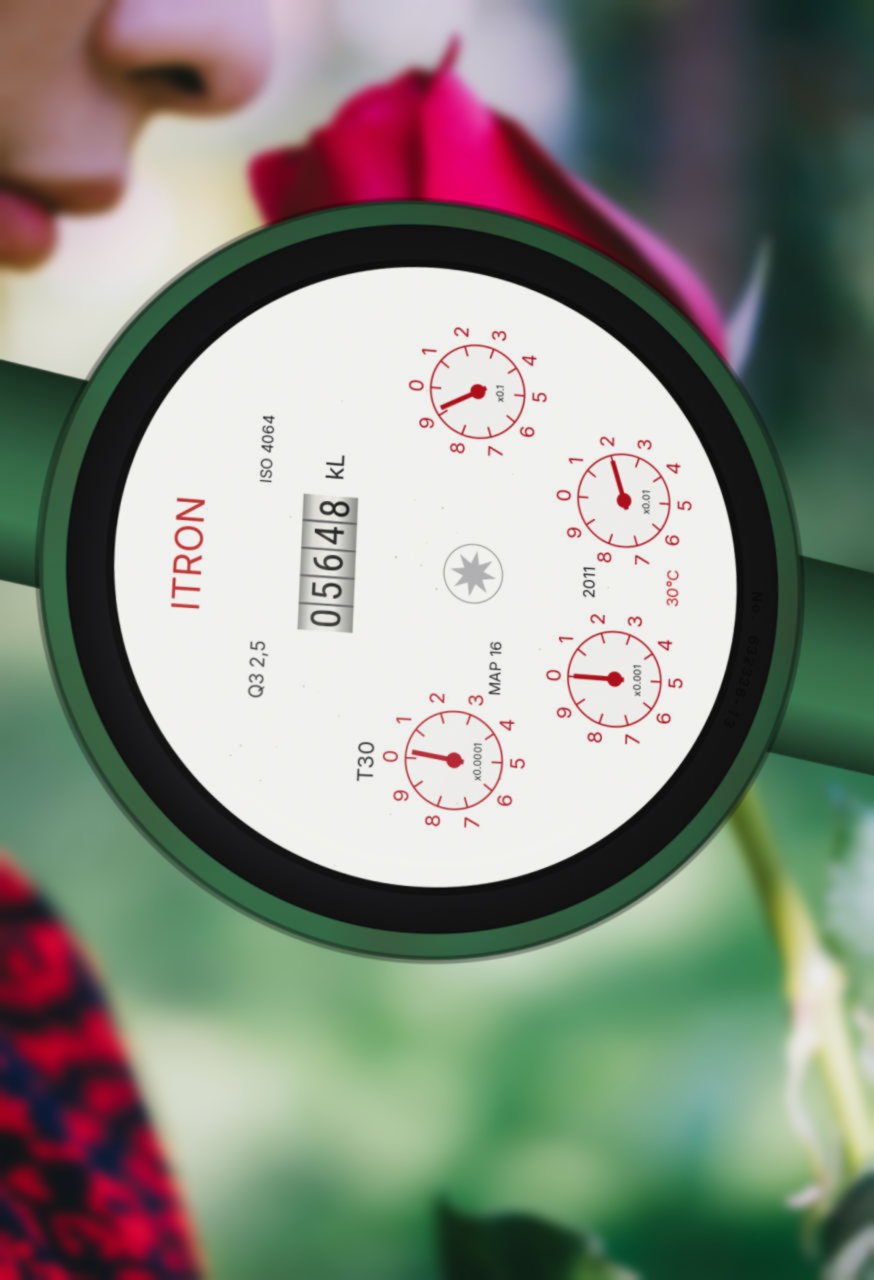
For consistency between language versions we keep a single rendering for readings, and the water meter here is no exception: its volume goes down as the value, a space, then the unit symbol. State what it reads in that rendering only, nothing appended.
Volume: 5647.9200 kL
